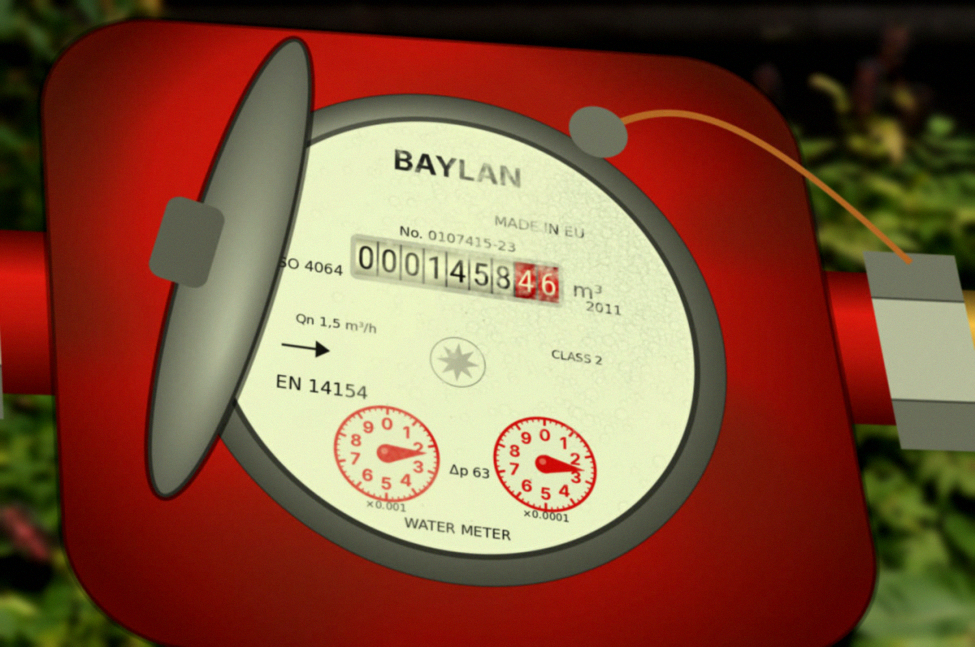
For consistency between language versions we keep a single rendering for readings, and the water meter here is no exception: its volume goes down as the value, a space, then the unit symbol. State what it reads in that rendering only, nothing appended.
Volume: 1458.4622 m³
